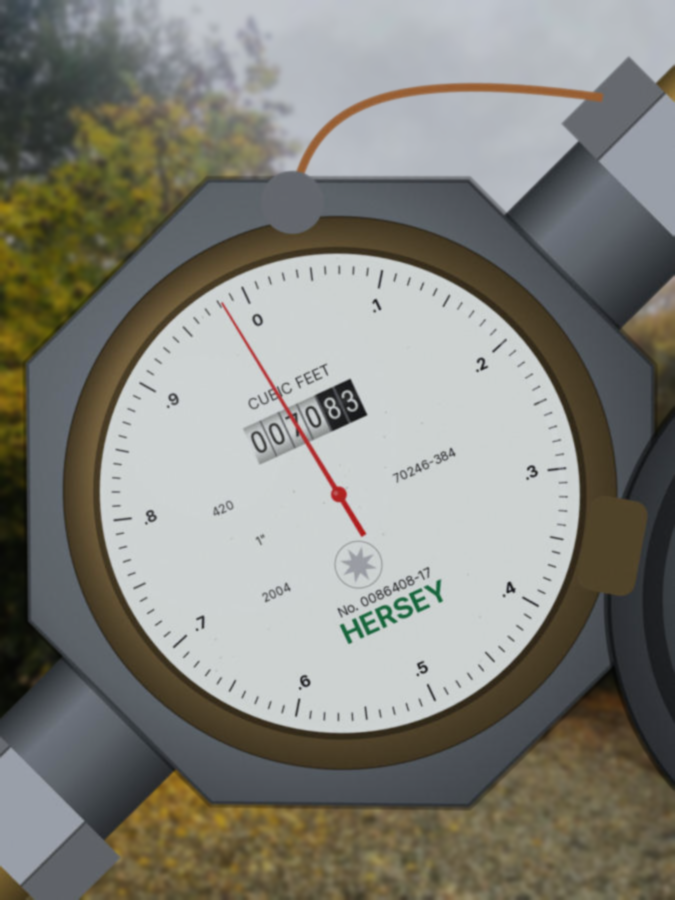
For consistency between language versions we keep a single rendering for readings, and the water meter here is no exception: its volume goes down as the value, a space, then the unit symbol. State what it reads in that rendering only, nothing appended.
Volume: 7082.98 ft³
